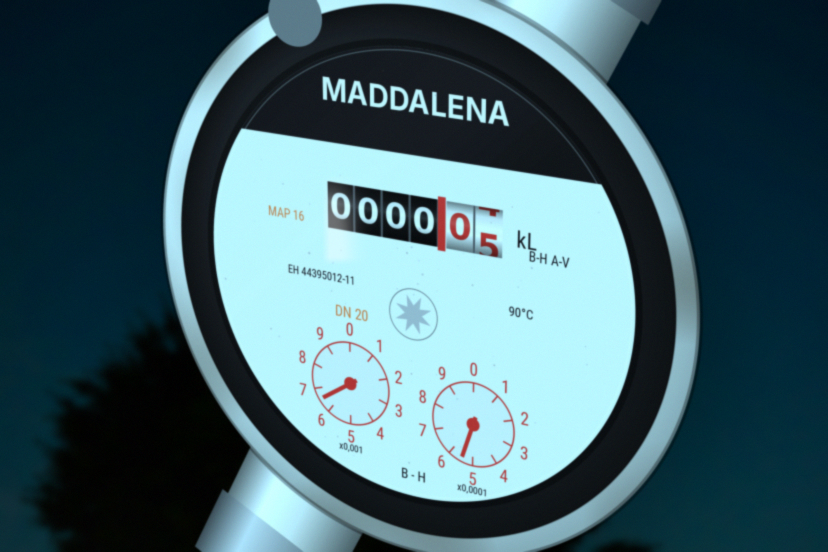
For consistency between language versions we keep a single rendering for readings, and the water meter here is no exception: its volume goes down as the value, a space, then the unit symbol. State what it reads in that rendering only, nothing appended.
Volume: 0.0465 kL
